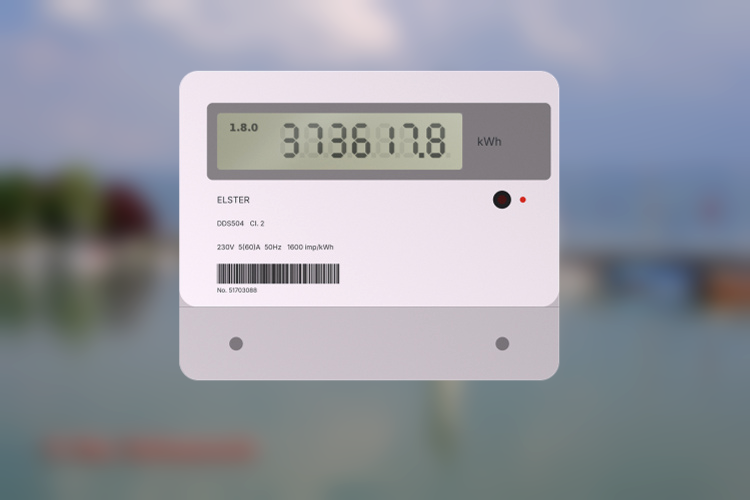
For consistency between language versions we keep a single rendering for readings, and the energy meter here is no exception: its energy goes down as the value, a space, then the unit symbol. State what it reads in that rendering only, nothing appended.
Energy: 373617.8 kWh
